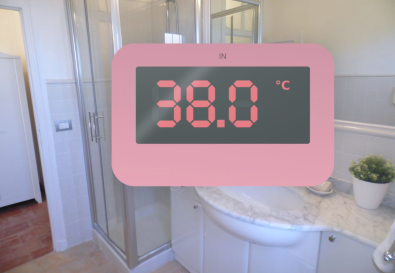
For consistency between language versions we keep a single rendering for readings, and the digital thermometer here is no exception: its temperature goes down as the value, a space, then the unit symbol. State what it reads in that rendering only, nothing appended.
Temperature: 38.0 °C
